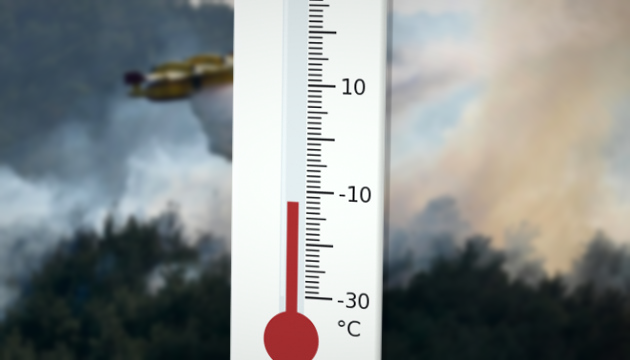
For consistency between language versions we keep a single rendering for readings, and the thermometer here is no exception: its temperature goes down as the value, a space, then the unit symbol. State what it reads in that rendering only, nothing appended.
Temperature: -12 °C
